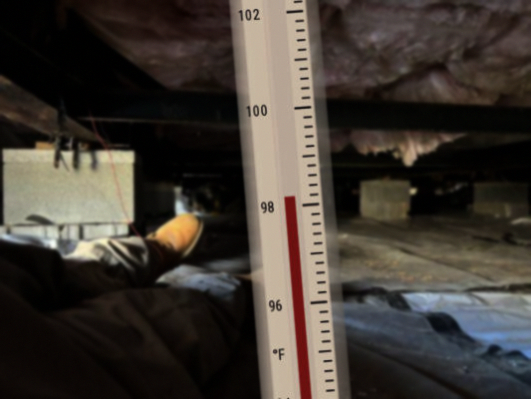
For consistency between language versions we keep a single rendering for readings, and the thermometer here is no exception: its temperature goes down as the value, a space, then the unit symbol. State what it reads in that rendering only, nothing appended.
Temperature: 98.2 °F
